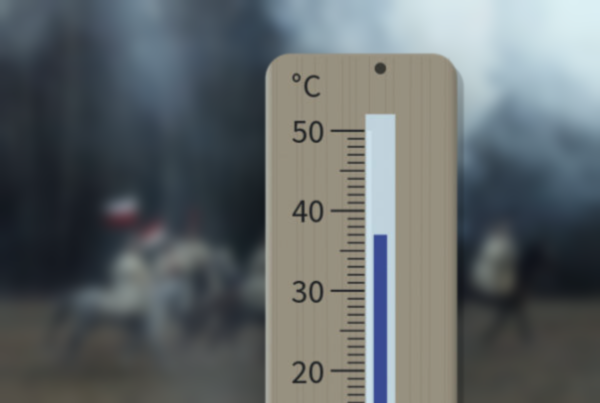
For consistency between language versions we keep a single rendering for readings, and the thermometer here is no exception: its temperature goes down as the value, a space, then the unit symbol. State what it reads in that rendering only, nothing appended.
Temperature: 37 °C
